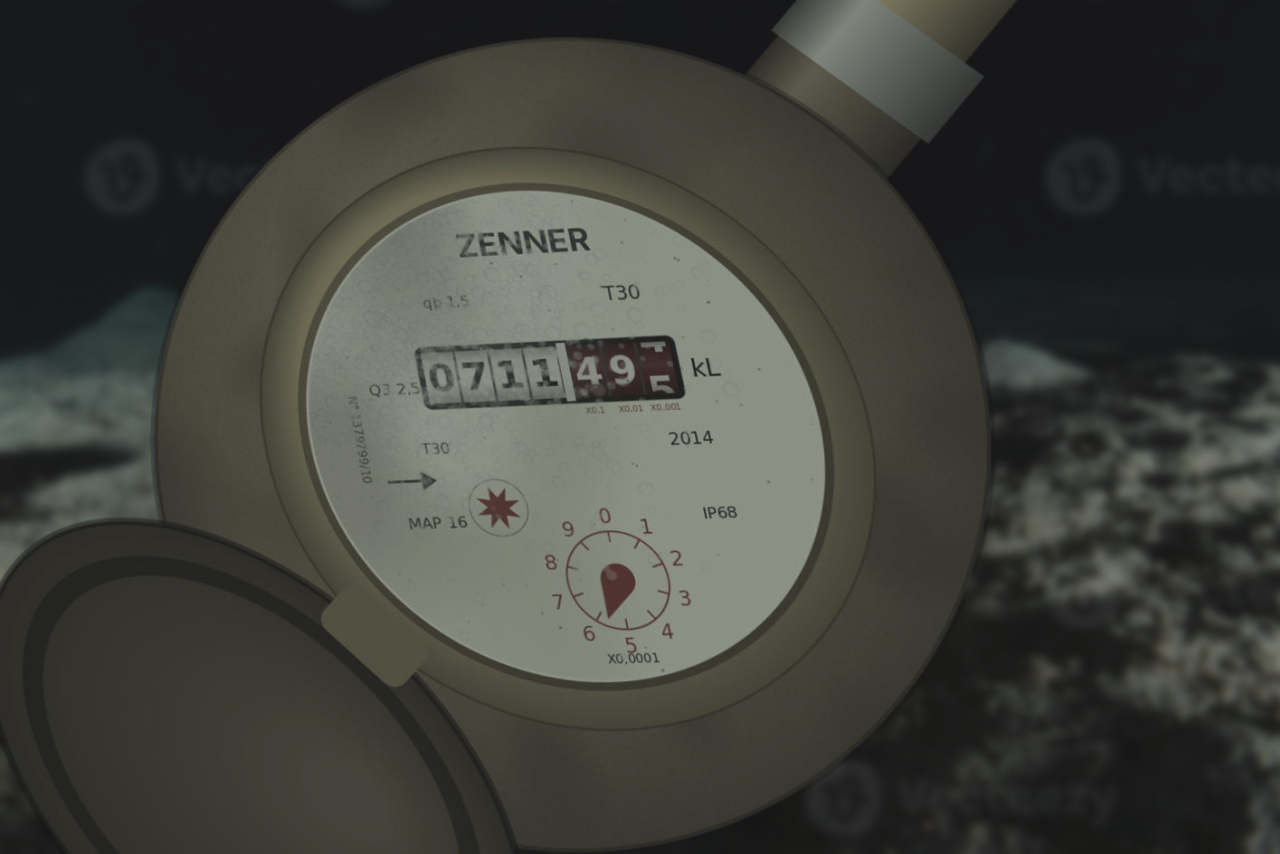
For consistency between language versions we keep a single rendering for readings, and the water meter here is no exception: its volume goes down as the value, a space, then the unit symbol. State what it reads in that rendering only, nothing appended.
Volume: 711.4945 kL
